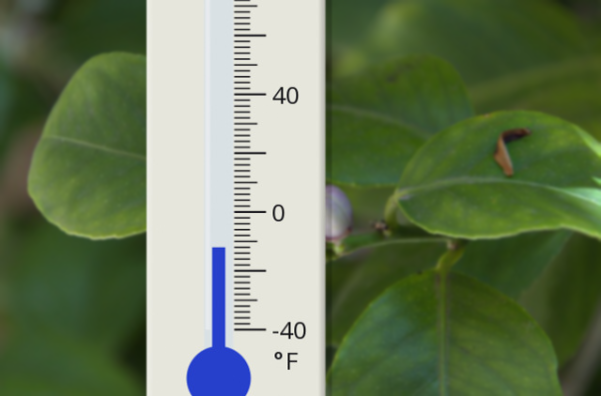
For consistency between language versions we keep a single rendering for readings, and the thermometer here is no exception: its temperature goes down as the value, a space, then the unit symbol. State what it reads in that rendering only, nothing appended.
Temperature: -12 °F
